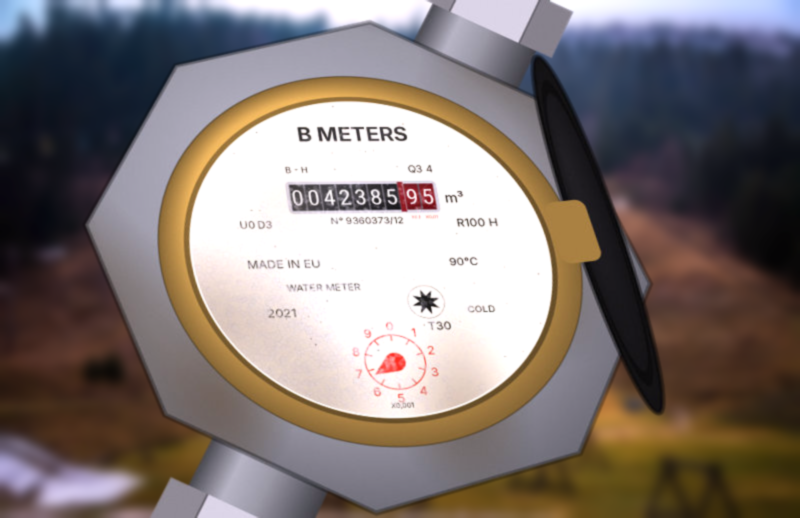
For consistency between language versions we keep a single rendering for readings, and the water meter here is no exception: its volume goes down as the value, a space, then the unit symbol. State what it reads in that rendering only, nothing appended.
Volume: 42385.956 m³
